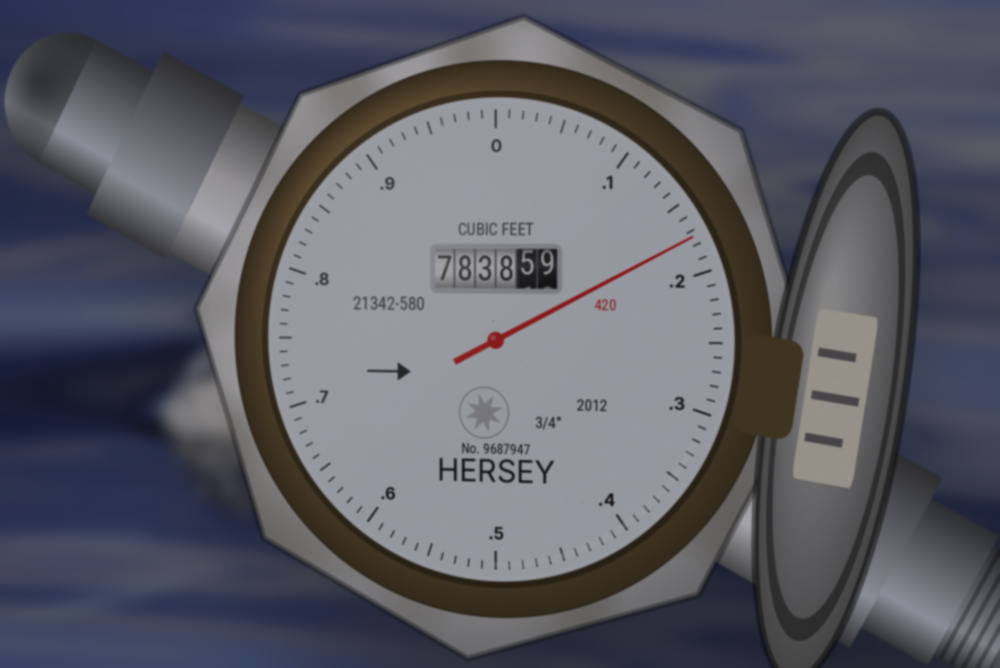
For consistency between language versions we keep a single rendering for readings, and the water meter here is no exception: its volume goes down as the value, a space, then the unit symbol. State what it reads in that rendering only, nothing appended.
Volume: 783859.17 ft³
